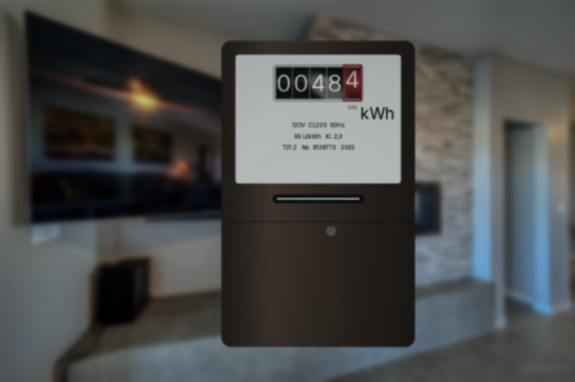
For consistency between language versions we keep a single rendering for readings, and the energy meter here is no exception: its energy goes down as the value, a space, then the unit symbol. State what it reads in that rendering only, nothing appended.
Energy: 48.4 kWh
